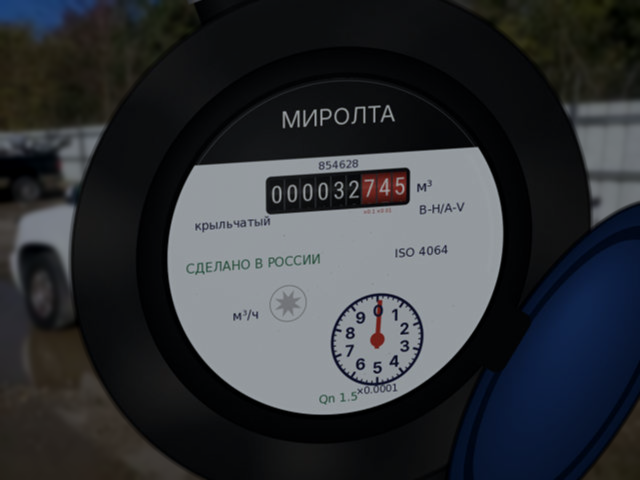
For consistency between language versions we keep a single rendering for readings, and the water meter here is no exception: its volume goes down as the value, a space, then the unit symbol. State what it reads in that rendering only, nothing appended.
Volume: 32.7450 m³
